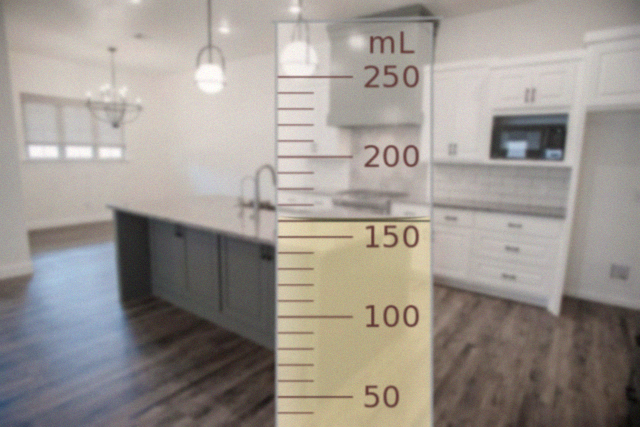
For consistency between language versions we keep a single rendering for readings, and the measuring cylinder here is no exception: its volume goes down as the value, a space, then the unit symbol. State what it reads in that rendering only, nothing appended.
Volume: 160 mL
